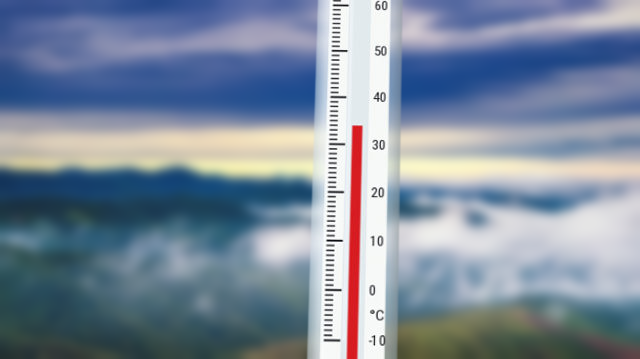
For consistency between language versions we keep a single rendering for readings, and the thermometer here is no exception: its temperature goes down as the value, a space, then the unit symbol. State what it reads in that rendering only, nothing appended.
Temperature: 34 °C
